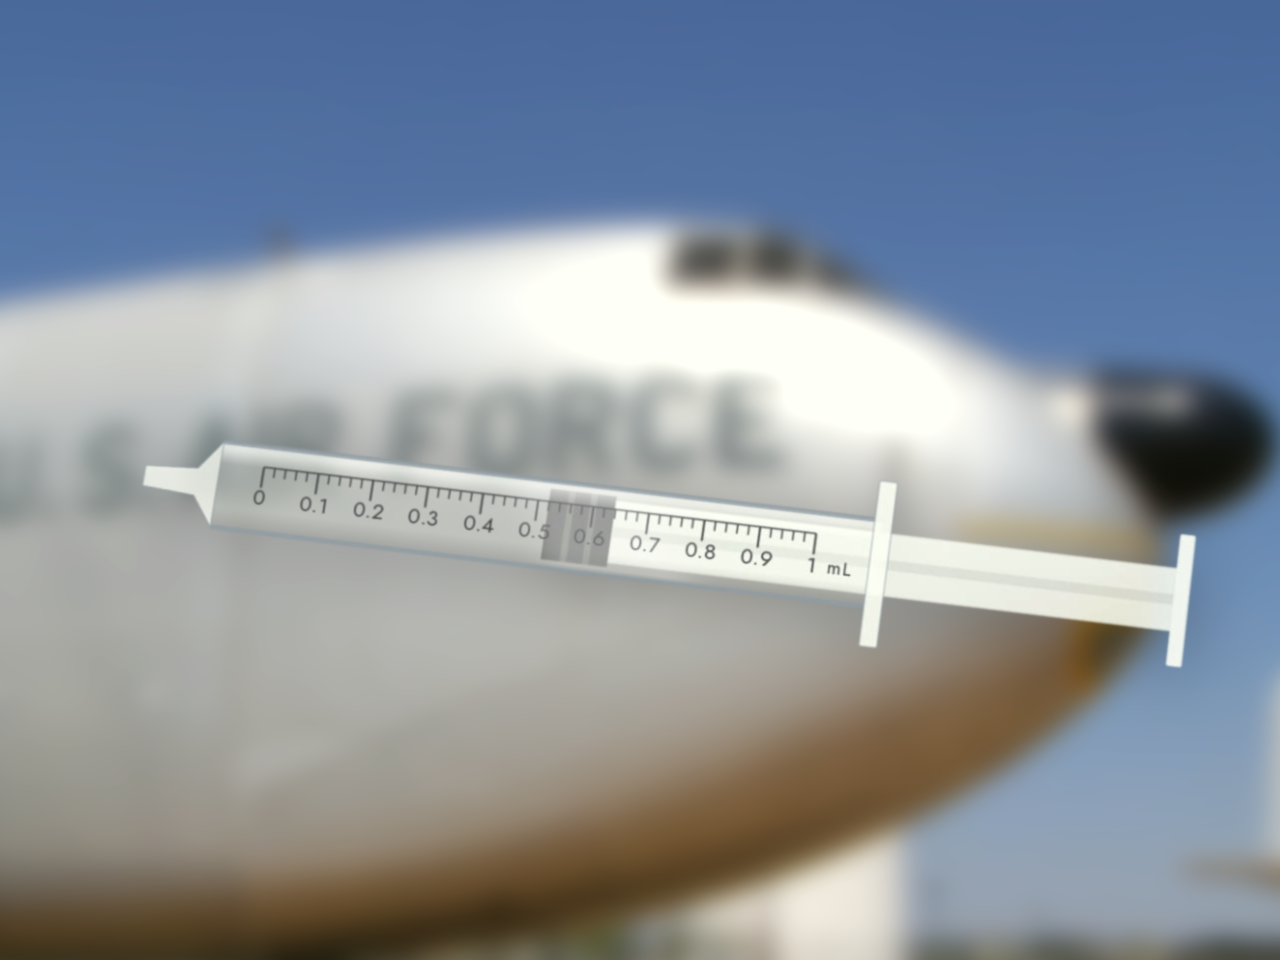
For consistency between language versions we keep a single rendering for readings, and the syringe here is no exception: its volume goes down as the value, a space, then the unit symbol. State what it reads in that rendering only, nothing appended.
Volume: 0.52 mL
